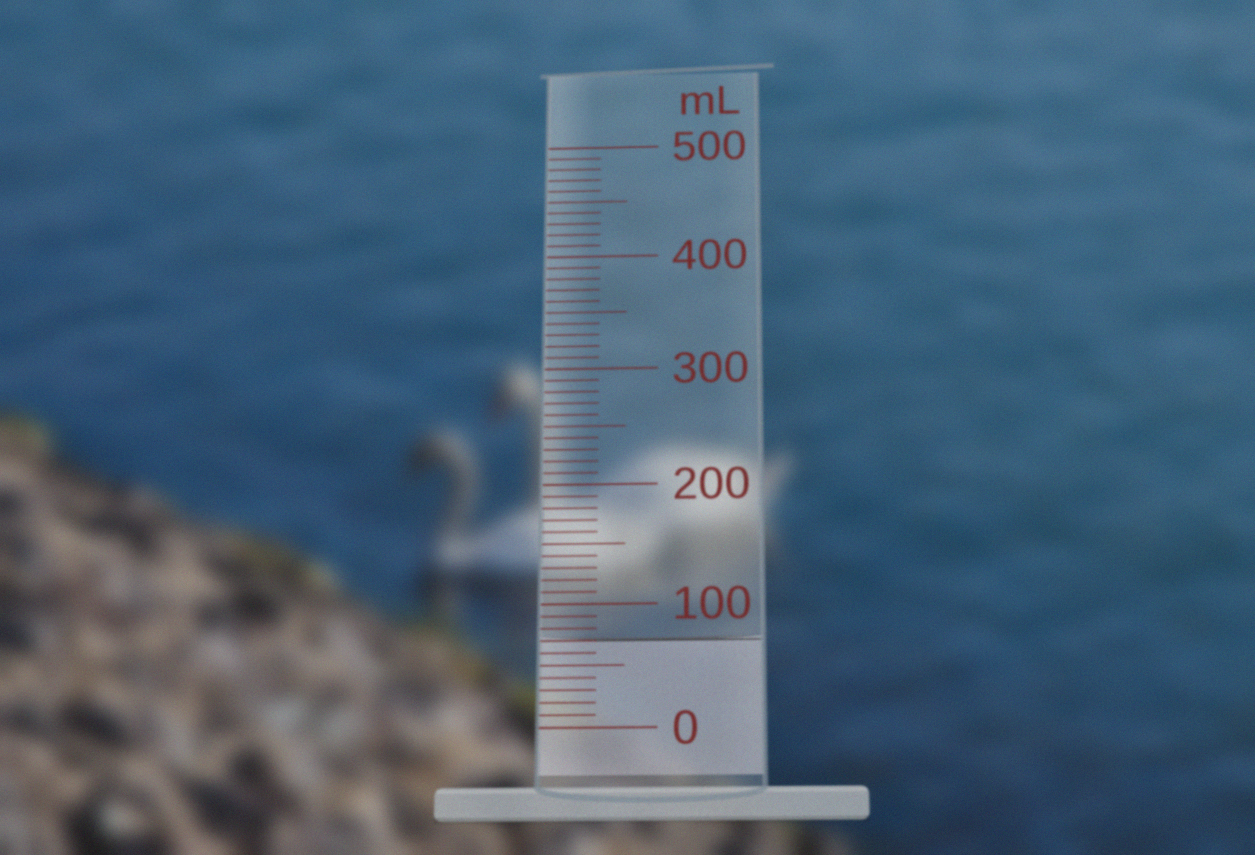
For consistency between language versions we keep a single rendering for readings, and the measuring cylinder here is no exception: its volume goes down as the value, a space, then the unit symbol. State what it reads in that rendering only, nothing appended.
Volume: 70 mL
